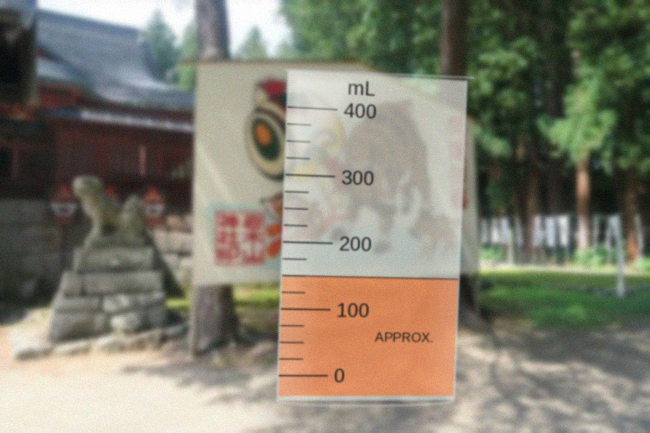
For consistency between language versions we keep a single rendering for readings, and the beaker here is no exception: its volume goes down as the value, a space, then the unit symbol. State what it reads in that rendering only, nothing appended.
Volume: 150 mL
